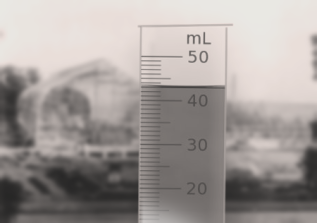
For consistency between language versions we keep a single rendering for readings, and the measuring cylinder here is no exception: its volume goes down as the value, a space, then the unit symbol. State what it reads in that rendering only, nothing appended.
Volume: 43 mL
